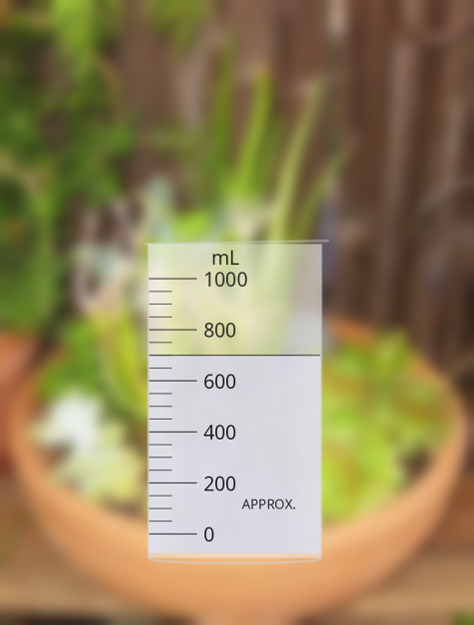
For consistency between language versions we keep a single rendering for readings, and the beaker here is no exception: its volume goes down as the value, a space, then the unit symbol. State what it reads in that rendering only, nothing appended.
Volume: 700 mL
